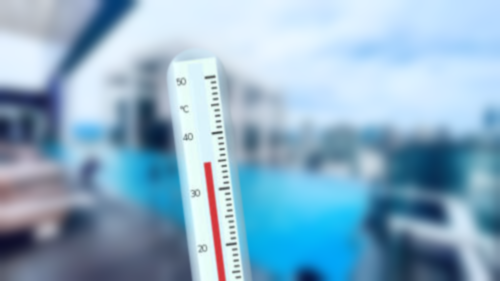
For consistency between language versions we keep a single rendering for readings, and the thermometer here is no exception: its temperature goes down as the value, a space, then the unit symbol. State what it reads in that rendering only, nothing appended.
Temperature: 35 °C
